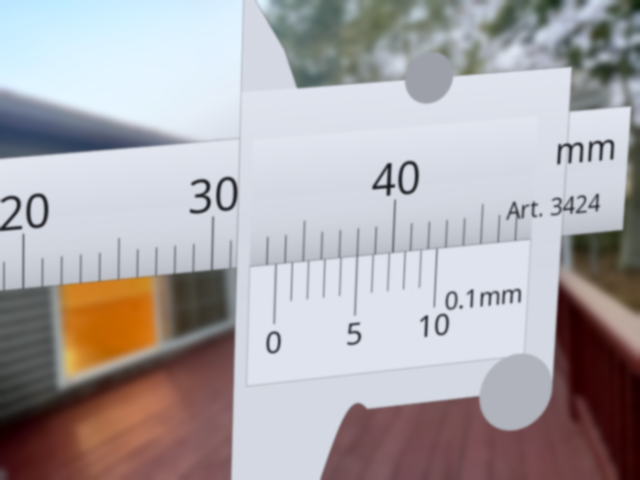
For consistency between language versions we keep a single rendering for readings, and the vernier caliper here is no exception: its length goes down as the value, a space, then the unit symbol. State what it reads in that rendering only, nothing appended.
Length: 33.5 mm
